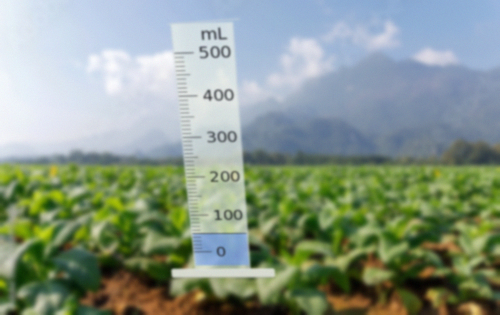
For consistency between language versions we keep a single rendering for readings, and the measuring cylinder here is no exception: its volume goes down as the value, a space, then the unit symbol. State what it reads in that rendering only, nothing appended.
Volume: 50 mL
